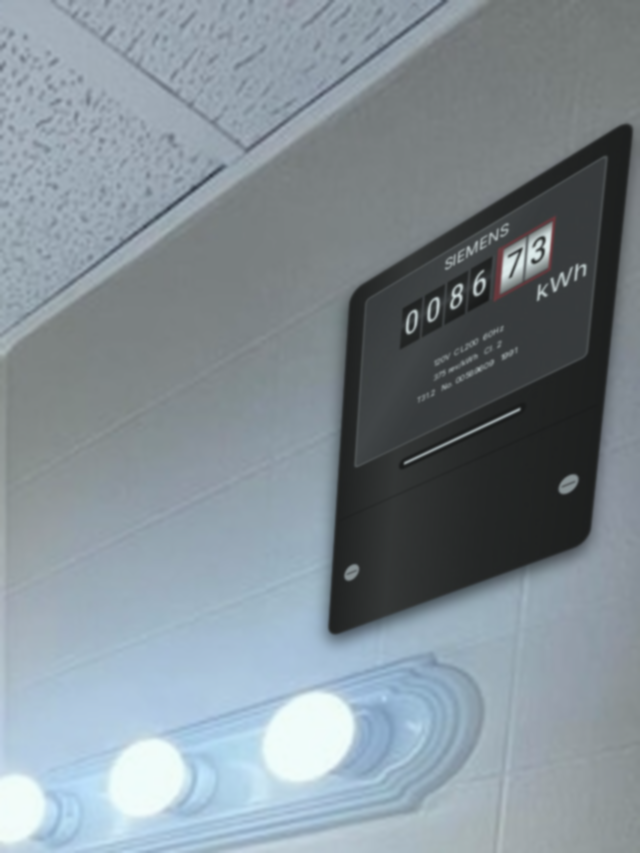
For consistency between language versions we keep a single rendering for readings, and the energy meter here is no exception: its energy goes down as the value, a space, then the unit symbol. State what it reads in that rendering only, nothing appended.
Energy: 86.73 kWh
